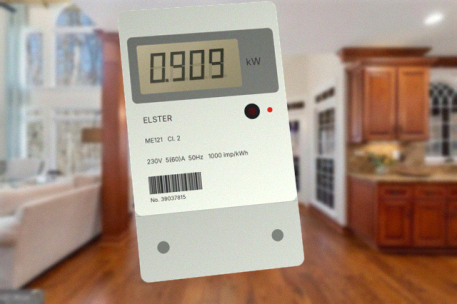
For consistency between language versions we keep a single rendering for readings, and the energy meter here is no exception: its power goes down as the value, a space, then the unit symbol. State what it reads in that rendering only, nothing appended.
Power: 0.909 kW
